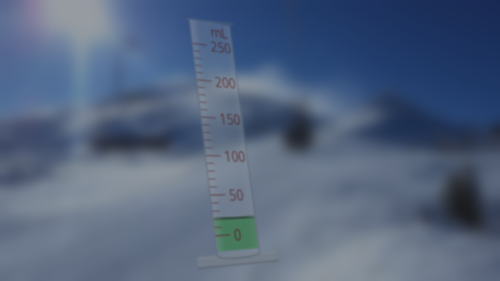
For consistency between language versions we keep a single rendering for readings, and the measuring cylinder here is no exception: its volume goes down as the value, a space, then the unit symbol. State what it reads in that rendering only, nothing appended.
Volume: 20 mL
